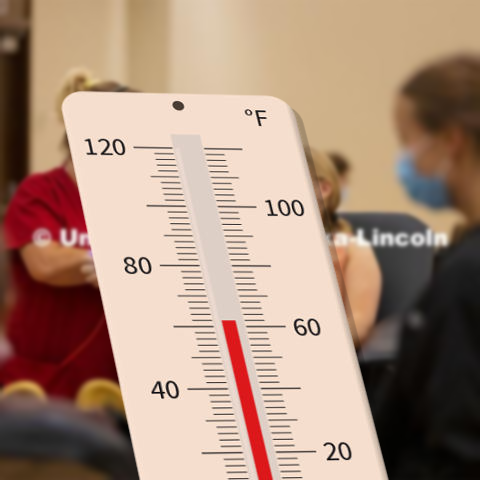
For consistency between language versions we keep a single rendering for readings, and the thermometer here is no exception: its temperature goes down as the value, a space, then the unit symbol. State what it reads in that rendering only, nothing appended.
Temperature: 62 °F
